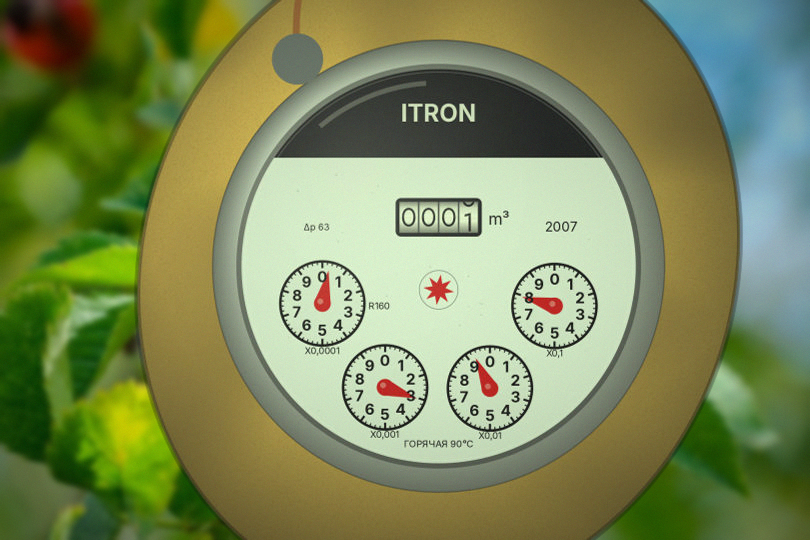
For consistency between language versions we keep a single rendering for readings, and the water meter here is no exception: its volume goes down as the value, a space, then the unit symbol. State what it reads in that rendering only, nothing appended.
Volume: 0.7930 m³
